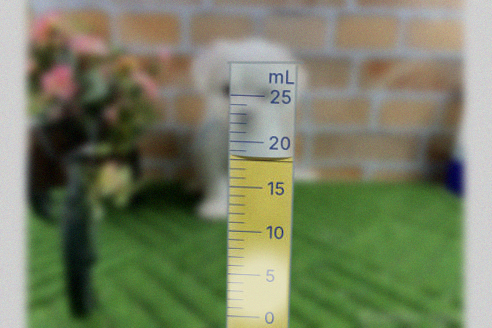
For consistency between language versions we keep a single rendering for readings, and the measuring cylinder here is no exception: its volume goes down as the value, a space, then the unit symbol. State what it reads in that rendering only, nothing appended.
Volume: 18 mL
